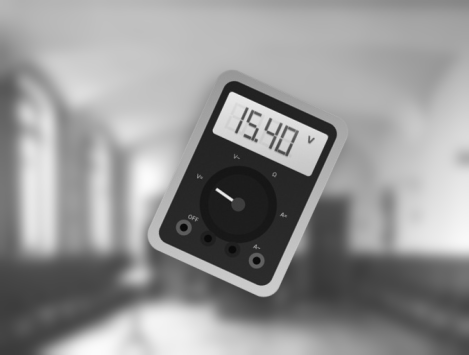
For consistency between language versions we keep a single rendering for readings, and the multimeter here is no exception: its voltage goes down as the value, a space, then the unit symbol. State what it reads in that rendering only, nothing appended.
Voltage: 15.40 V
